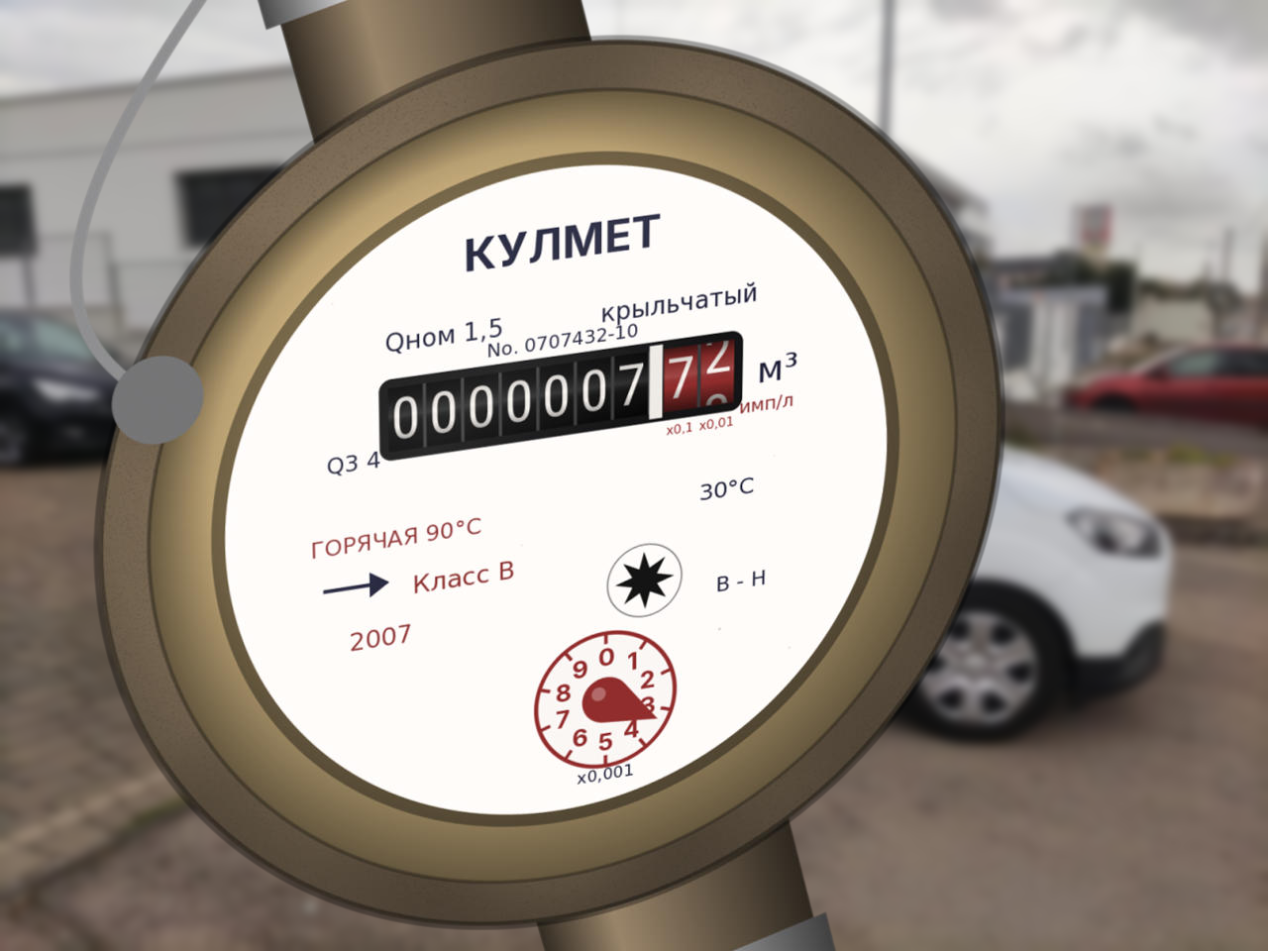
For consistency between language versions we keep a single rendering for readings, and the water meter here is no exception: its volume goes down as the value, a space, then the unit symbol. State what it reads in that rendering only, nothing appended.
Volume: 7.723 m³
